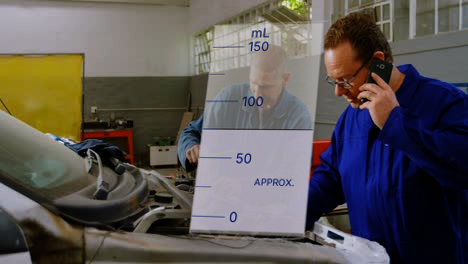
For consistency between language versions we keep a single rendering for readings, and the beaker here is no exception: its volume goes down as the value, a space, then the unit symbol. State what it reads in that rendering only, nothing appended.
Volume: 75 mL
